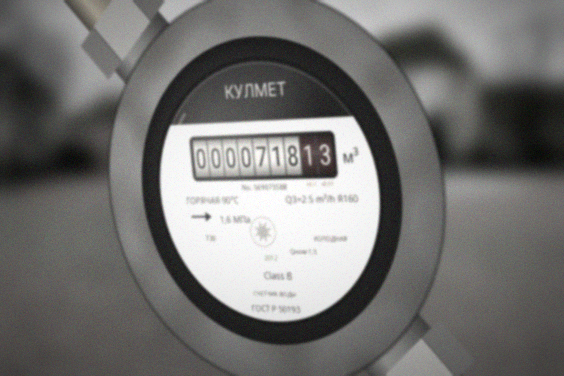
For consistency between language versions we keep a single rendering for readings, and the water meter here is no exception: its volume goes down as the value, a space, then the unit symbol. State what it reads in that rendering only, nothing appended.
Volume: 718.13 m³
